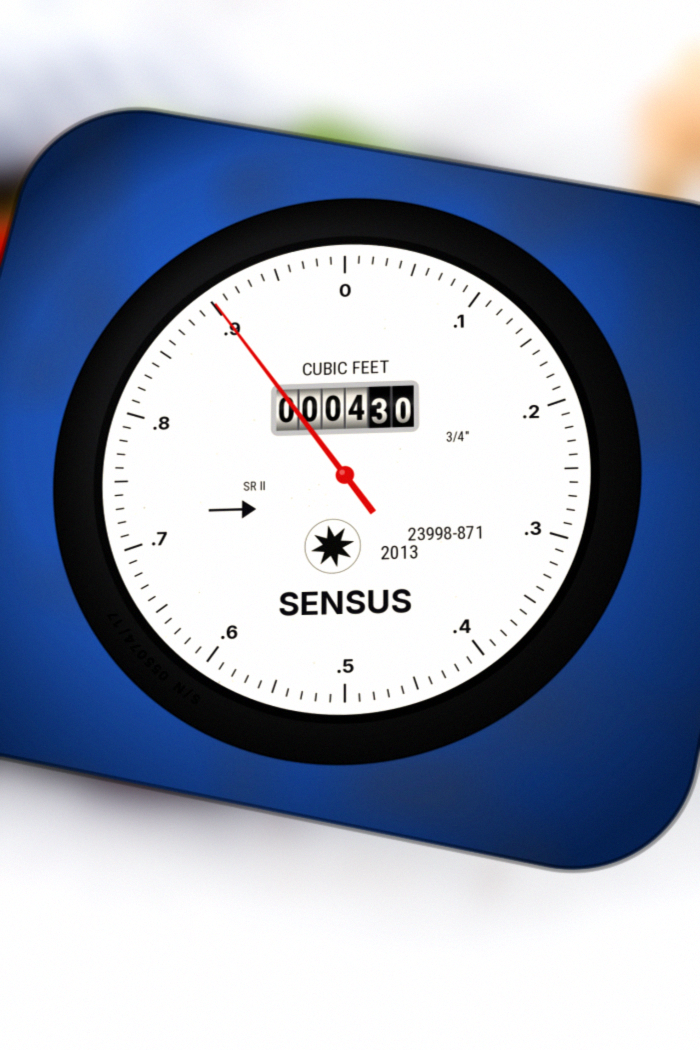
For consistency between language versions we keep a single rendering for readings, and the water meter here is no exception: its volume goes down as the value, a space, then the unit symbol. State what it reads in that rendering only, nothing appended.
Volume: 429.90 ft³
